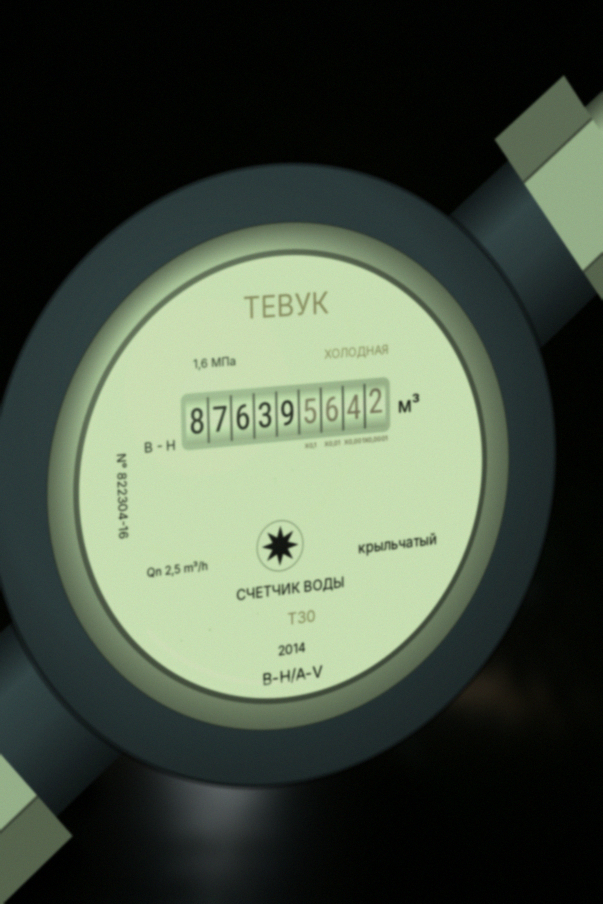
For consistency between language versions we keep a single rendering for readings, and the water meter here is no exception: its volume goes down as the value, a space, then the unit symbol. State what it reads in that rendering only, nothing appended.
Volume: 87639.5642 m³
